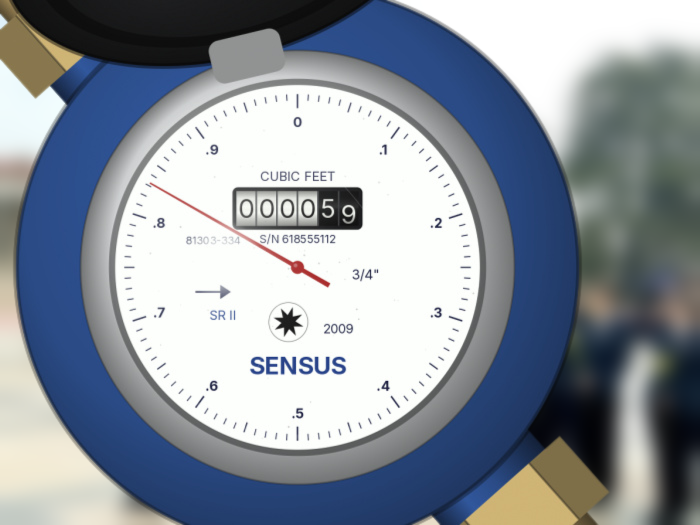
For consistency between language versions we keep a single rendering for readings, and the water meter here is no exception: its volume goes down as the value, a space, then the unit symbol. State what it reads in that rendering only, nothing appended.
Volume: 58.83 ft³
